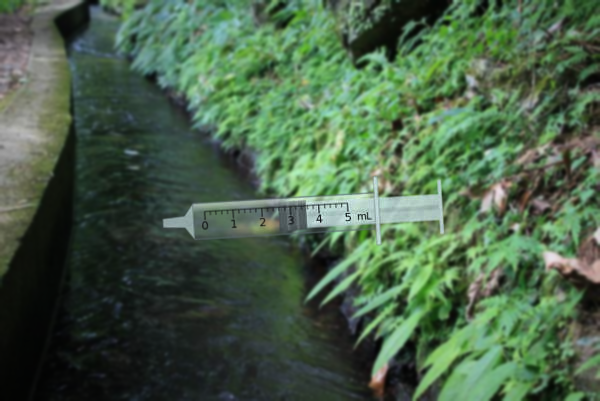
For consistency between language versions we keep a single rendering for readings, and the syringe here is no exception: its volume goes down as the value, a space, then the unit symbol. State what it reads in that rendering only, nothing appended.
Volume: 2.6 mL
